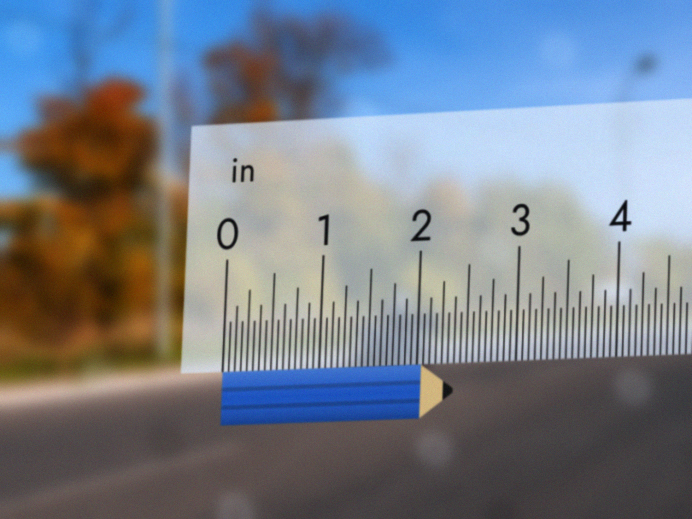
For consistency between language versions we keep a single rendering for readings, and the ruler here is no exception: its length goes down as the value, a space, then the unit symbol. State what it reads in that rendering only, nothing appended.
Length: 2.375 in
